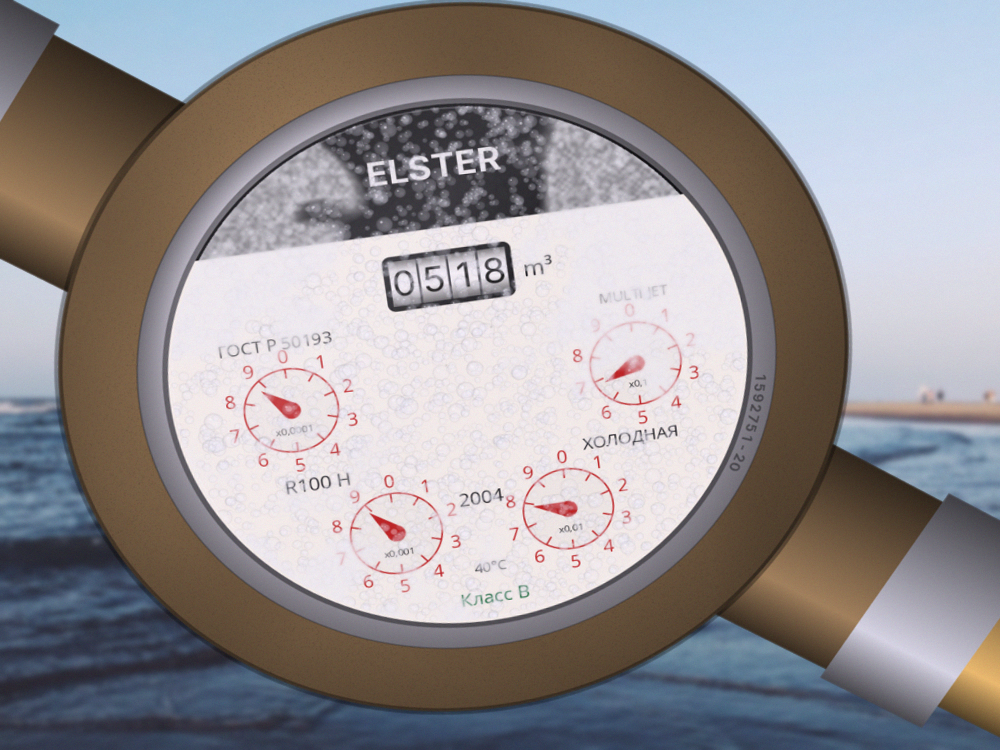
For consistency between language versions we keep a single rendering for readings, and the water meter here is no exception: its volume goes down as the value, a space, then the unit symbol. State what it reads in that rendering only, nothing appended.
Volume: 518.6788 m³
